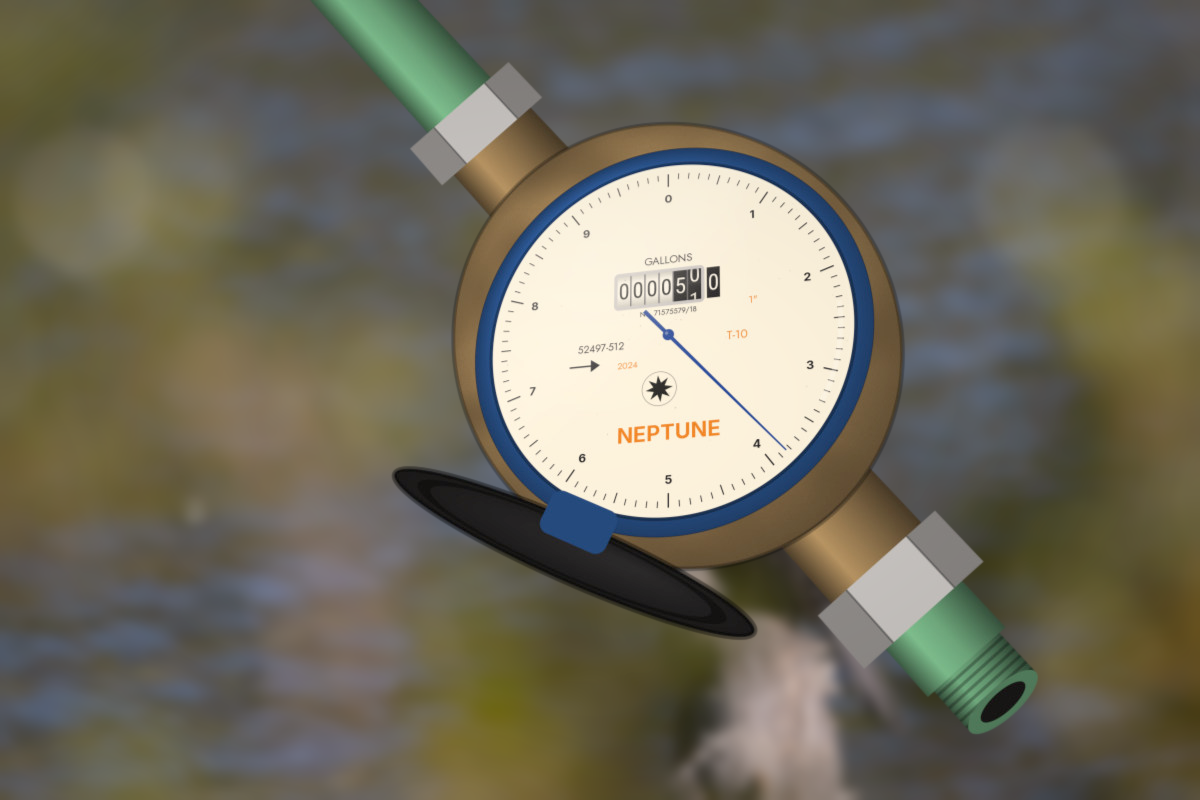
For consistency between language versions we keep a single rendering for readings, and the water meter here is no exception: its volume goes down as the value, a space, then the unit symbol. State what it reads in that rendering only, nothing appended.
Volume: 503.8 gal
